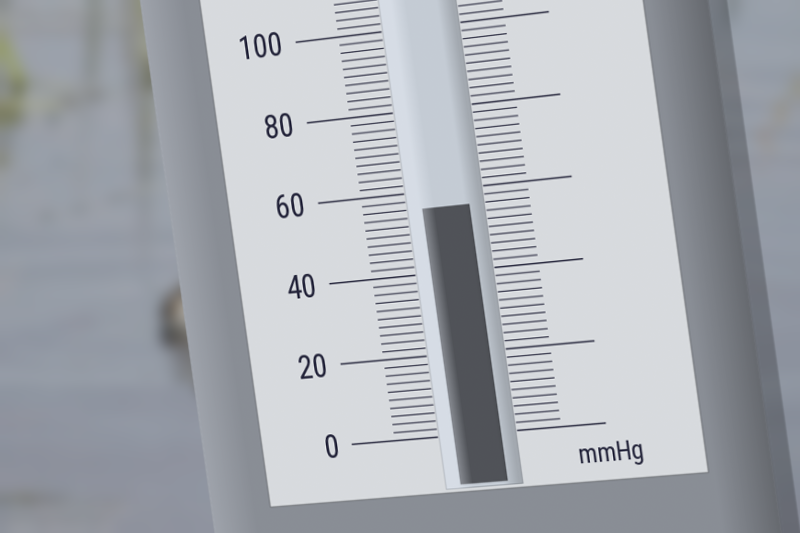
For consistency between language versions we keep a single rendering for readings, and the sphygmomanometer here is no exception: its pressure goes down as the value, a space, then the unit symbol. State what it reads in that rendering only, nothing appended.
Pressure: 56 mmHg
